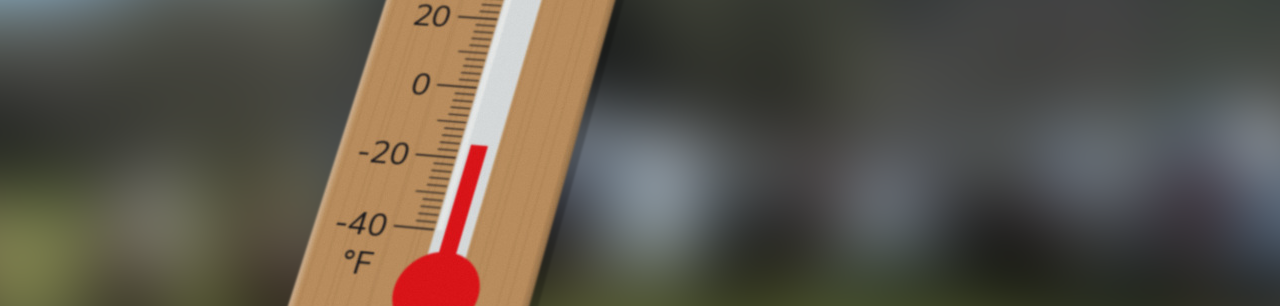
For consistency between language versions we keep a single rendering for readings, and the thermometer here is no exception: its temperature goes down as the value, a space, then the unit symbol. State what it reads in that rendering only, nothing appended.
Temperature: -16 °F
